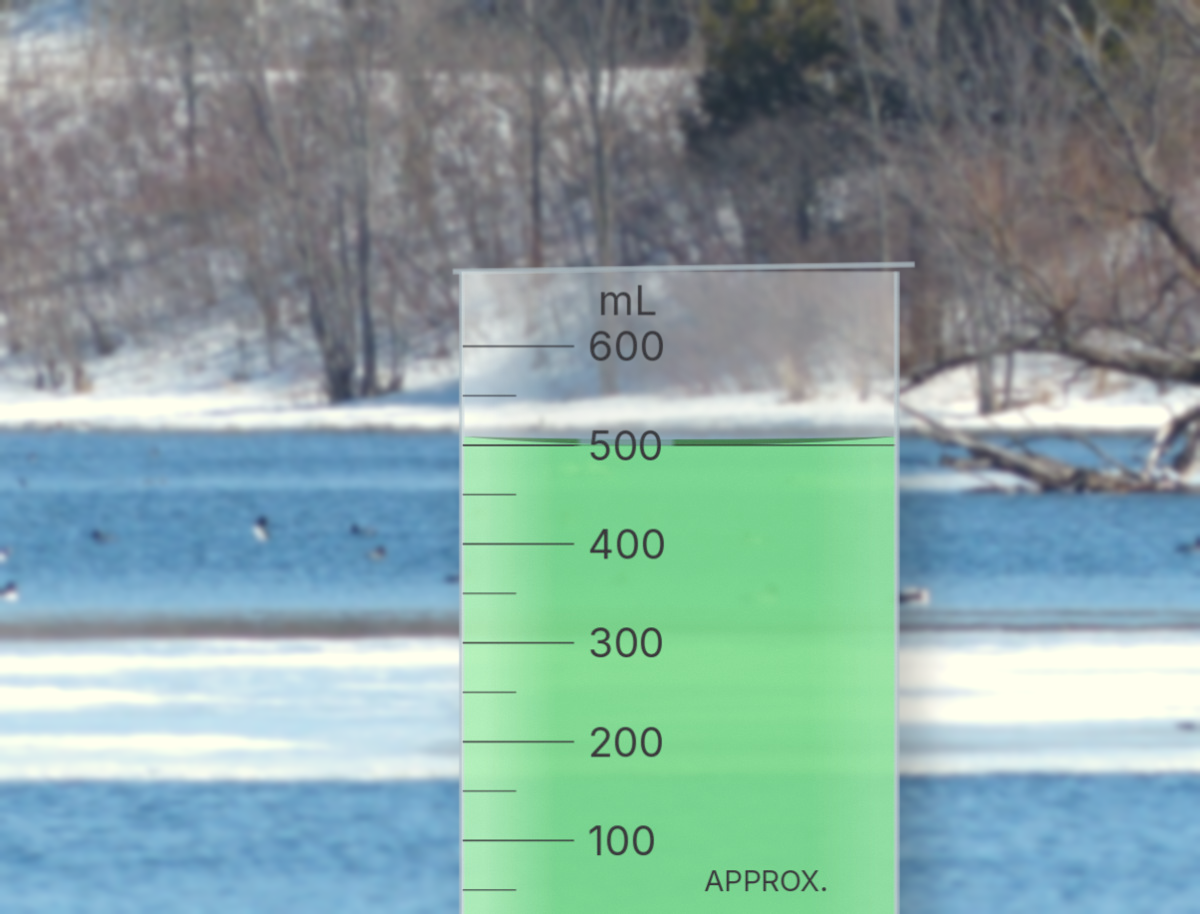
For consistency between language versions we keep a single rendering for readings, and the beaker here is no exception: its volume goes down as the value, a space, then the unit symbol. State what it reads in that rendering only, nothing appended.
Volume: 500 mL
